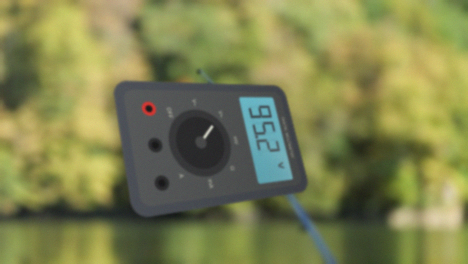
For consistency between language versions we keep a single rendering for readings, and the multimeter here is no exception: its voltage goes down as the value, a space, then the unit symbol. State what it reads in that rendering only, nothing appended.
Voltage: 95.2 V
